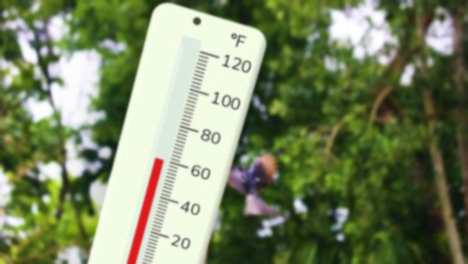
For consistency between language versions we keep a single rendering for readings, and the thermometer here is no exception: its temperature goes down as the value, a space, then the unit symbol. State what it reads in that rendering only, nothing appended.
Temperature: 60 °F
